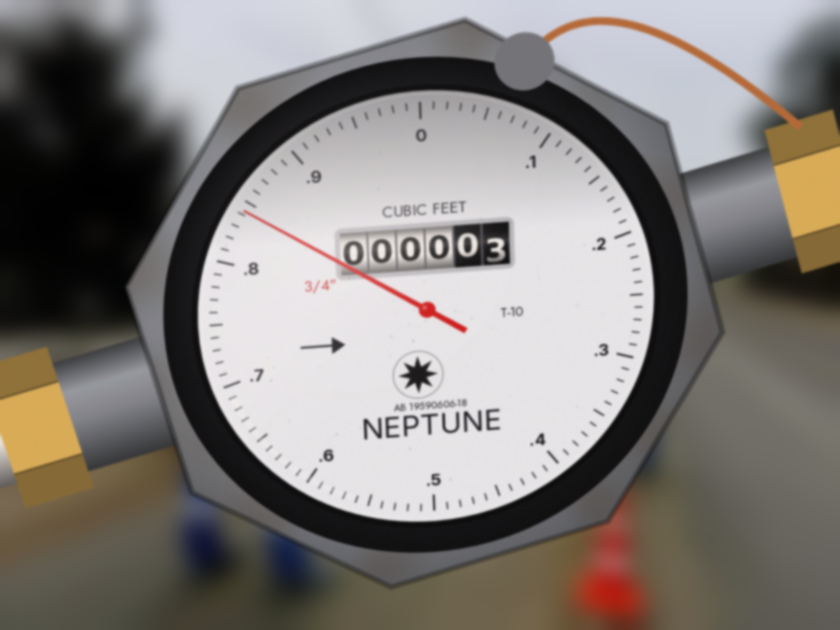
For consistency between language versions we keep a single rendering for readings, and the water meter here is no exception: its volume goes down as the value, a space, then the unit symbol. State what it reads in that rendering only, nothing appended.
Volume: 2.84 ft³
